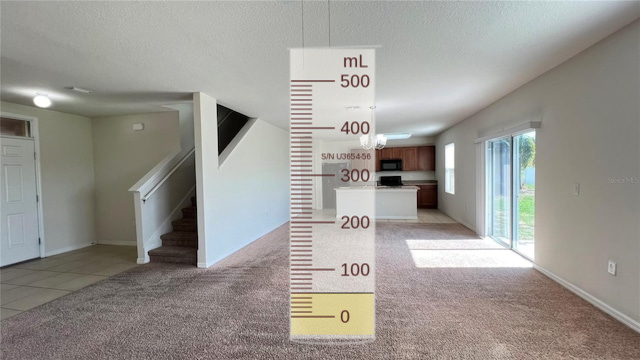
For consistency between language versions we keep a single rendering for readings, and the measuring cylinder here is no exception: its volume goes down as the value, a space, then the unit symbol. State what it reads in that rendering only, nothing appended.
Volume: 50 mL
